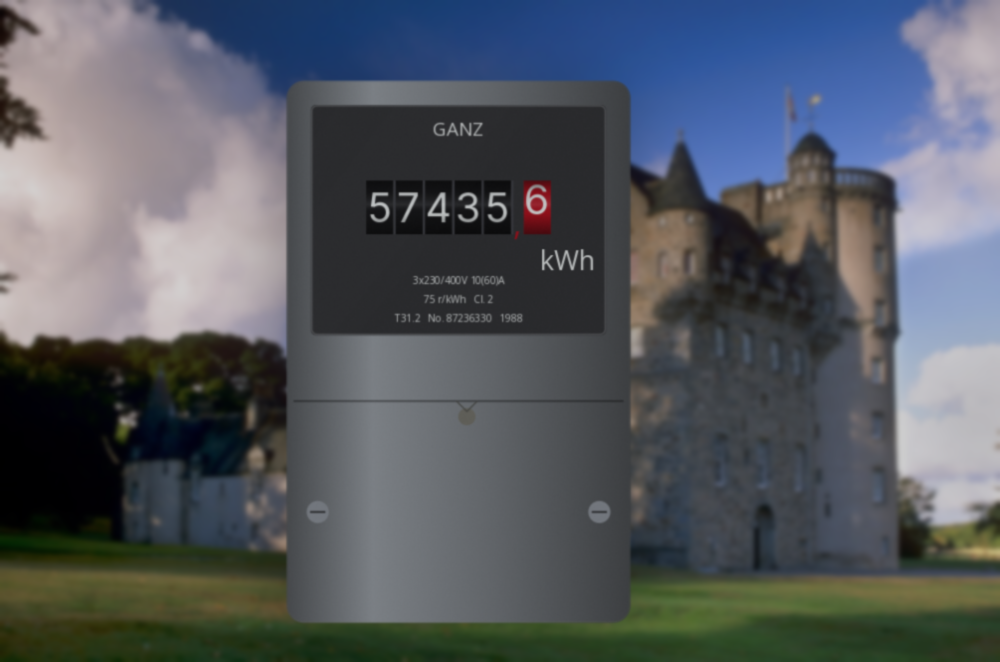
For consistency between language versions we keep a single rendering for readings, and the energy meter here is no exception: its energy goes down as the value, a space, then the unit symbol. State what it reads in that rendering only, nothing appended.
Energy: 57435.6 kWh
